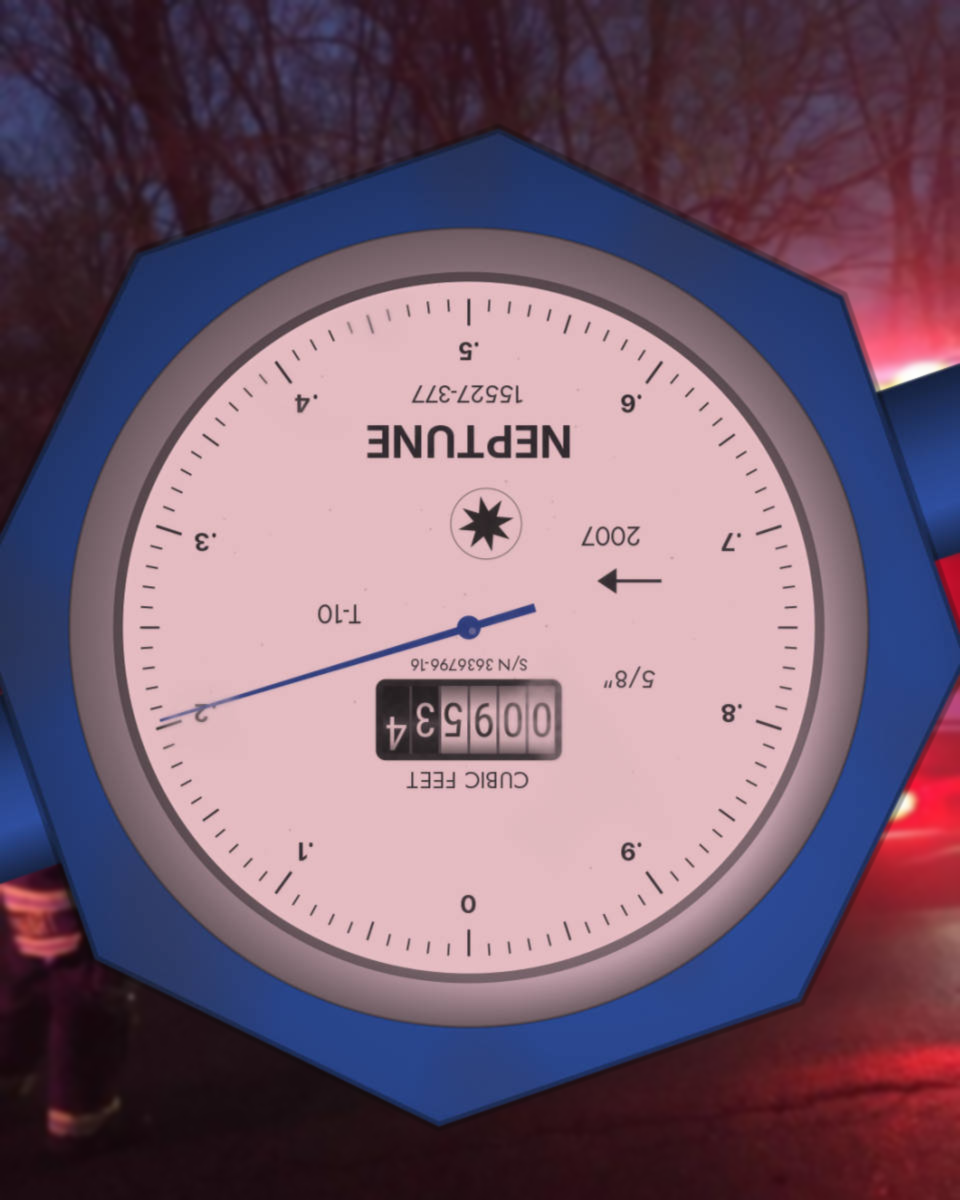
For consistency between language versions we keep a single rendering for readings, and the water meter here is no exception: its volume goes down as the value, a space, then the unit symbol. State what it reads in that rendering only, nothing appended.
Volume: 9534.20 ft³
